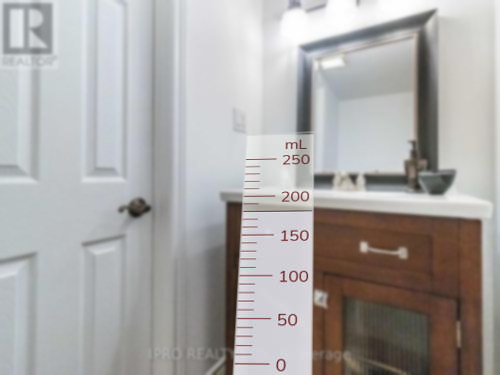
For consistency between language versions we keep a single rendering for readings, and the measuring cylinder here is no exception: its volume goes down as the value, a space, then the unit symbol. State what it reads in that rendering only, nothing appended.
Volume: 180 mL
